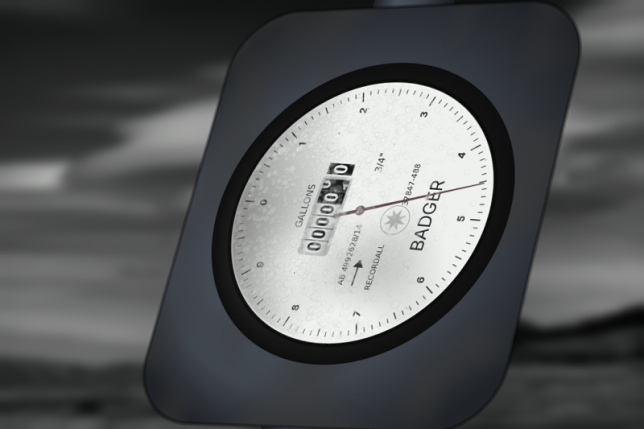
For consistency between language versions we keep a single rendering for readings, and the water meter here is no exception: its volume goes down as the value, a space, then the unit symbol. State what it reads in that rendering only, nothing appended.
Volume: 4.5 gal
